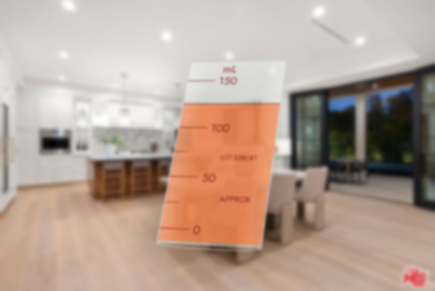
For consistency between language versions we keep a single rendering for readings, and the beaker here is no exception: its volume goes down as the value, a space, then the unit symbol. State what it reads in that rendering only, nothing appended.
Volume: 125 mL
